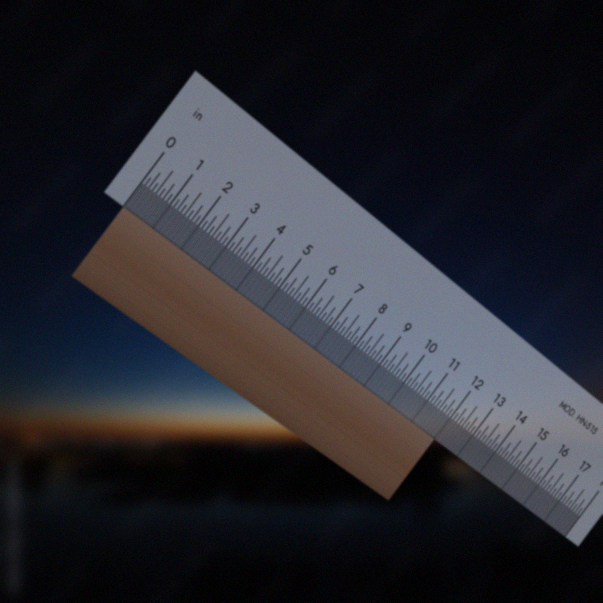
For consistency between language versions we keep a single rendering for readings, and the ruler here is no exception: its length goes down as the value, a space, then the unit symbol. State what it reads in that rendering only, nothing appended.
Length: 12 in
